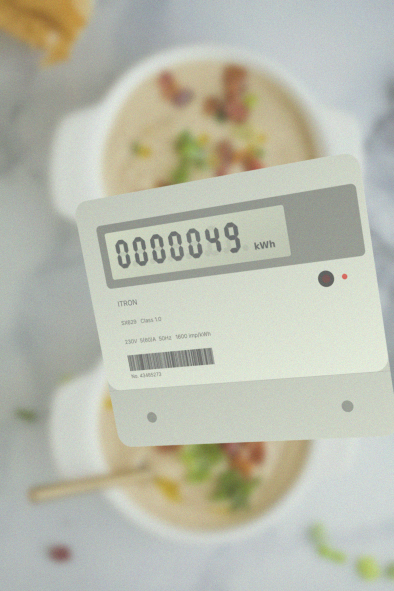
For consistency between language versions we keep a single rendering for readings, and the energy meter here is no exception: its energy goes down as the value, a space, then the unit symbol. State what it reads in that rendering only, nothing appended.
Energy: 49 kWh
